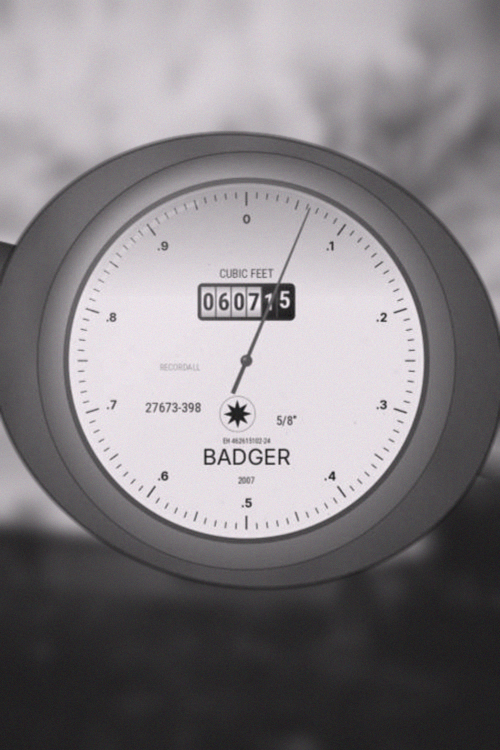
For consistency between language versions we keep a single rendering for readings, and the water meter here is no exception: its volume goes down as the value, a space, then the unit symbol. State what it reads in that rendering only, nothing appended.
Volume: 60715.06 ft³
